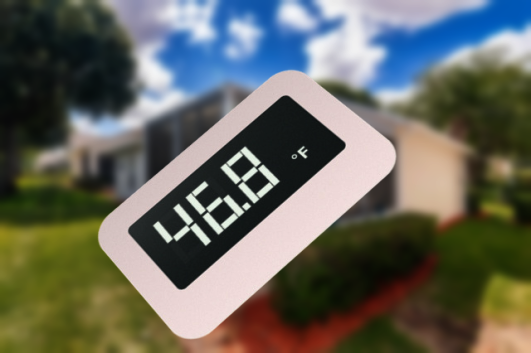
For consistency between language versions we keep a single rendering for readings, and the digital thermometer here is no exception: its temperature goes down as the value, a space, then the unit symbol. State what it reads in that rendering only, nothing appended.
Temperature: 46.8 °F
